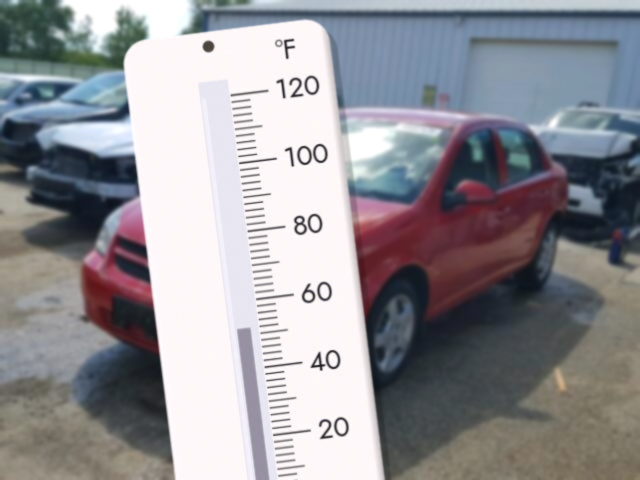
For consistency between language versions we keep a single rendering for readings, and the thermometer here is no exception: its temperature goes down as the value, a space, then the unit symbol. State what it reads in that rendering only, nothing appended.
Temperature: 52 °F
